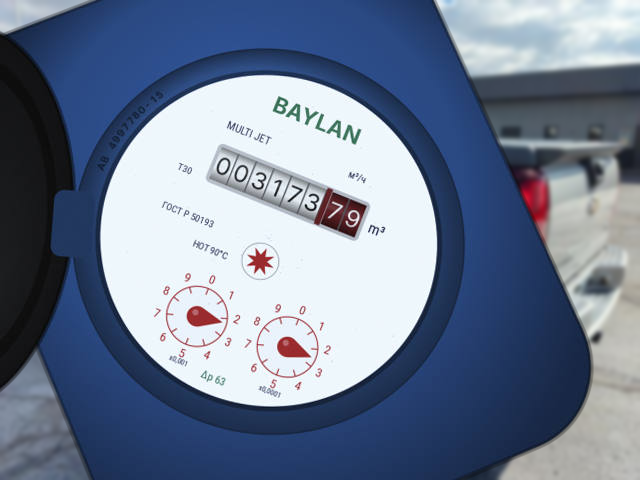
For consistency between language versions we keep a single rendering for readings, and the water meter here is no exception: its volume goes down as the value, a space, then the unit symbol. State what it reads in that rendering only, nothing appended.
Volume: 3173.7922 m³
